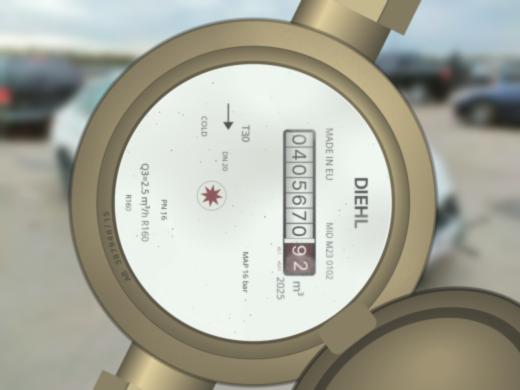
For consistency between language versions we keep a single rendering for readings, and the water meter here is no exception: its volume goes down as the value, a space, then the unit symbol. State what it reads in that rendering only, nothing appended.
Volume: 405670.92 m³
